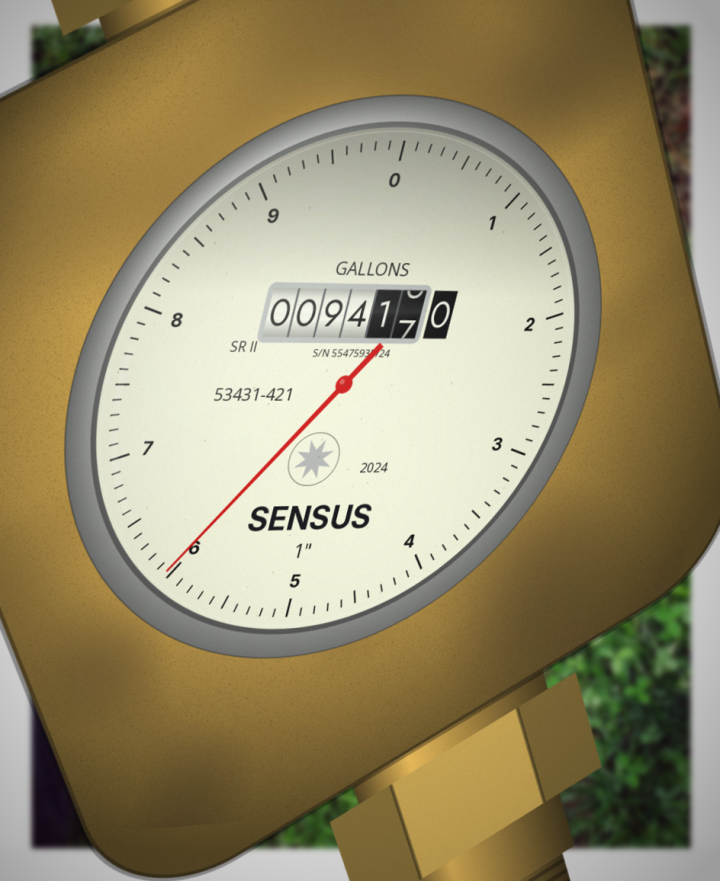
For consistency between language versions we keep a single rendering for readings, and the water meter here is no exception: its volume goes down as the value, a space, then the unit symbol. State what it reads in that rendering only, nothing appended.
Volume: 94166.0 gal
